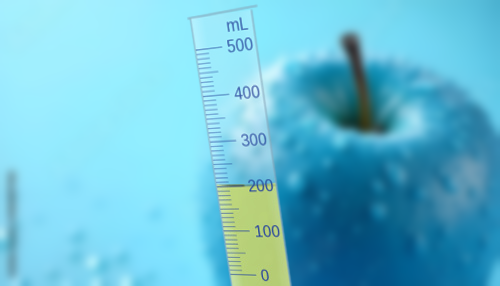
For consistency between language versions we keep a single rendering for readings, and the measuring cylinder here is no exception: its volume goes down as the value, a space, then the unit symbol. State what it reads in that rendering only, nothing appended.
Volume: 200 mL
